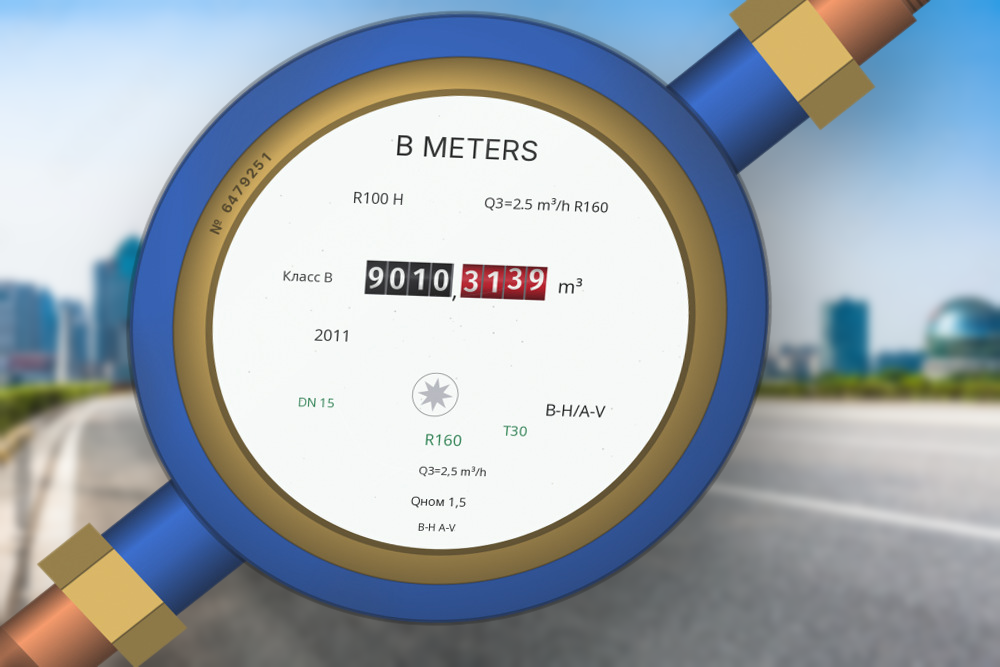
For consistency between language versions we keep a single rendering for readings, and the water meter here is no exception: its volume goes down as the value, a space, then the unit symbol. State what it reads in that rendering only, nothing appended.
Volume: 9010.3139 m³
